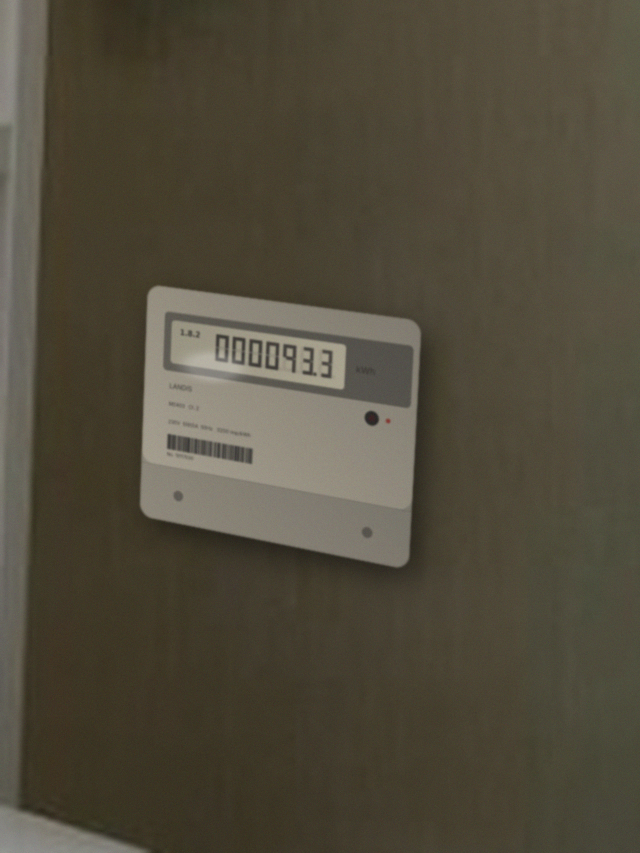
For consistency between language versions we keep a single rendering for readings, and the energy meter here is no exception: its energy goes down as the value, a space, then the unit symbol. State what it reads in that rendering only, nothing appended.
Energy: 93.3 kWh
